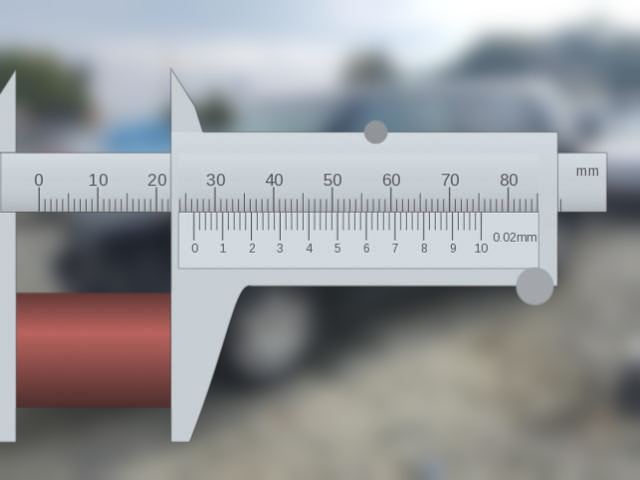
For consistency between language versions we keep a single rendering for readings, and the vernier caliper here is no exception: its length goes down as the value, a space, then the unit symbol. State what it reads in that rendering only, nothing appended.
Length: 26.4 mm
